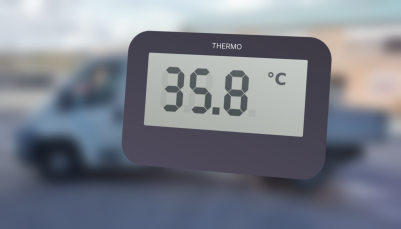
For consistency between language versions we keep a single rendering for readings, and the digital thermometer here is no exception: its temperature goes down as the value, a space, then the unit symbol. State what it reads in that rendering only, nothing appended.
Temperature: 35.8 °C
